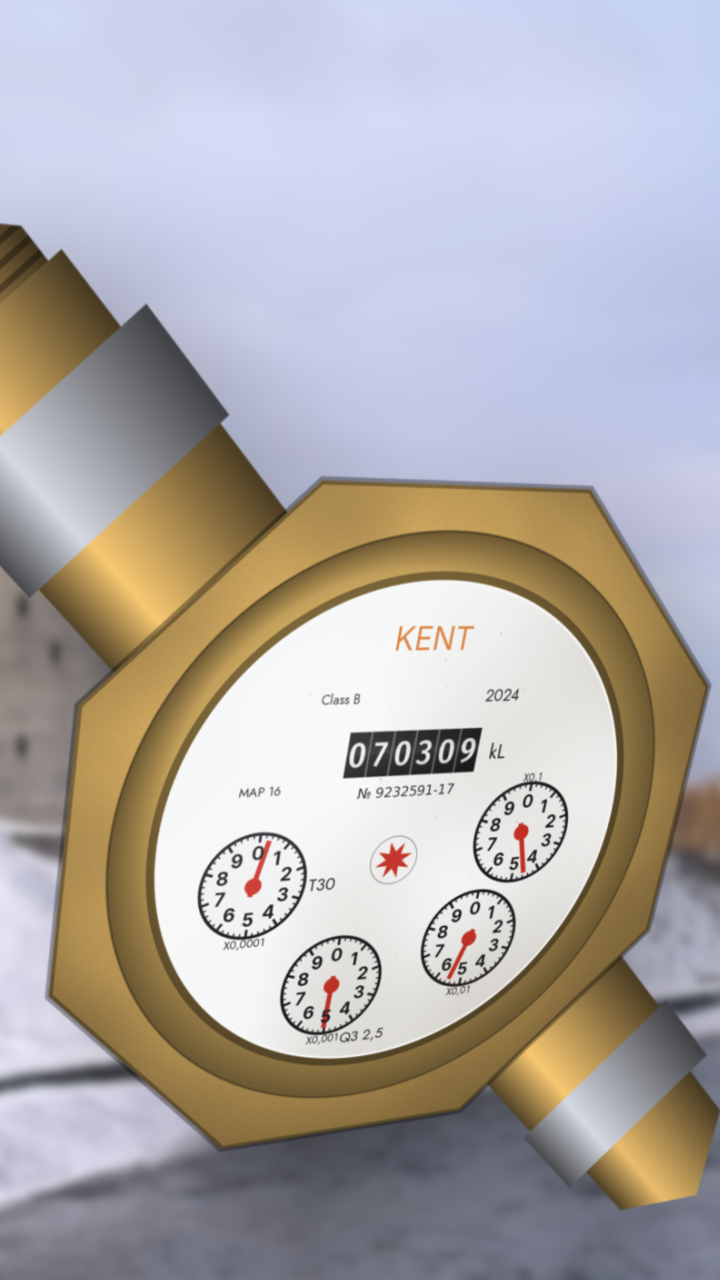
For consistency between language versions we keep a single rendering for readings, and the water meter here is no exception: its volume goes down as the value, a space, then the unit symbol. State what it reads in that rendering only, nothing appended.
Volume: 70309.4550 kL
